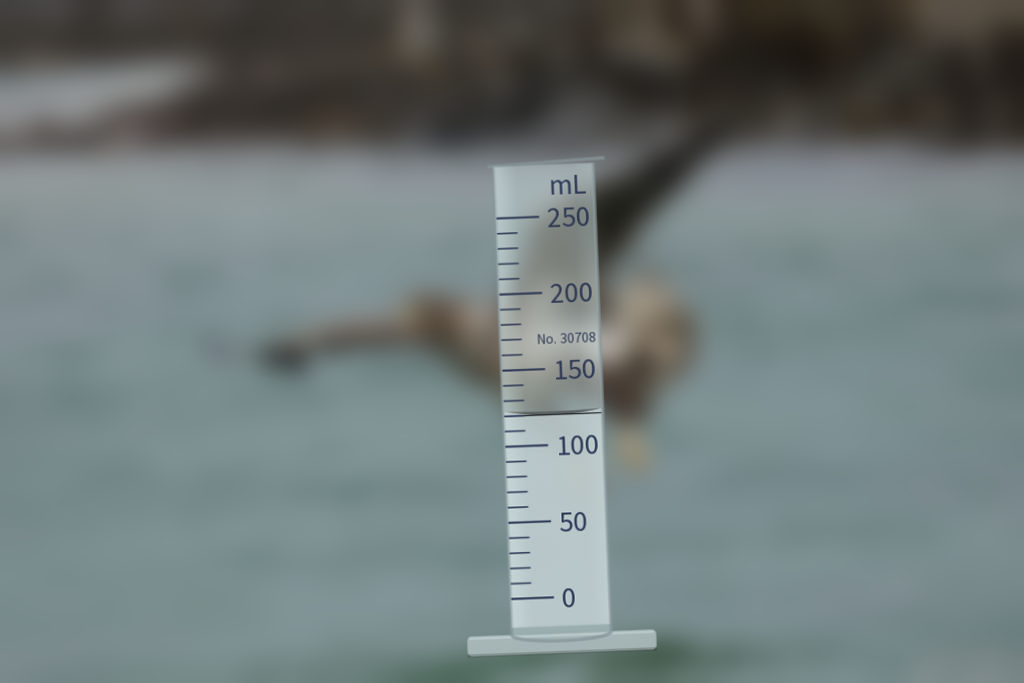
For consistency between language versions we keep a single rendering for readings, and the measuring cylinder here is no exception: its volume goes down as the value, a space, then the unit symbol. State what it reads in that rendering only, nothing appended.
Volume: 120 mL
